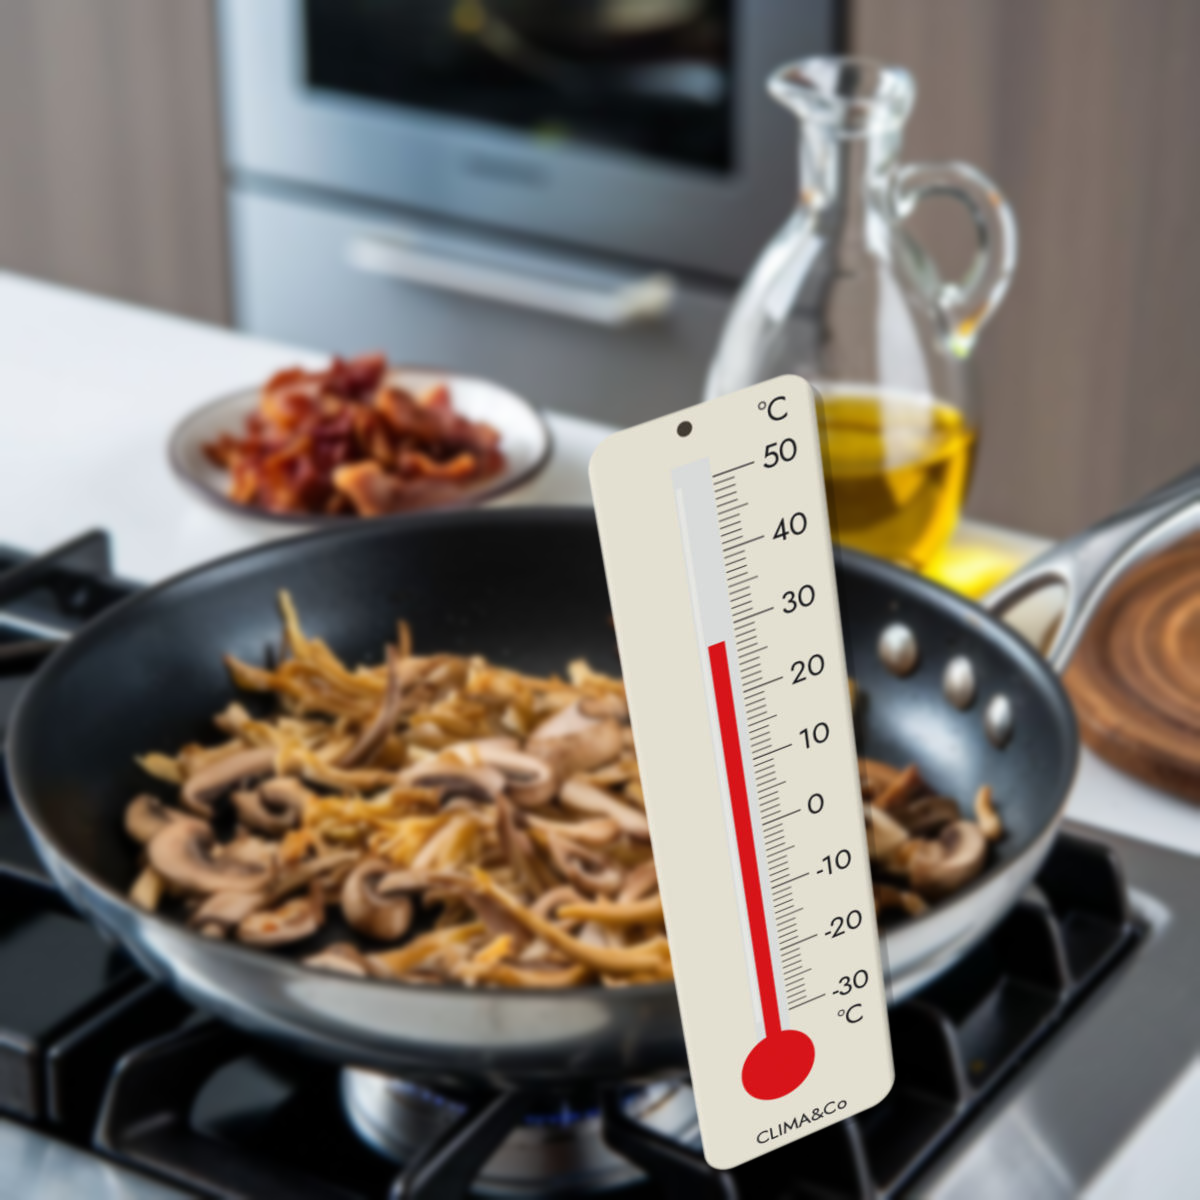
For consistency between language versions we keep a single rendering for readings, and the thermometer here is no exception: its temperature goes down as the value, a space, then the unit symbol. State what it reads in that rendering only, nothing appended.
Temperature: 28 °C
